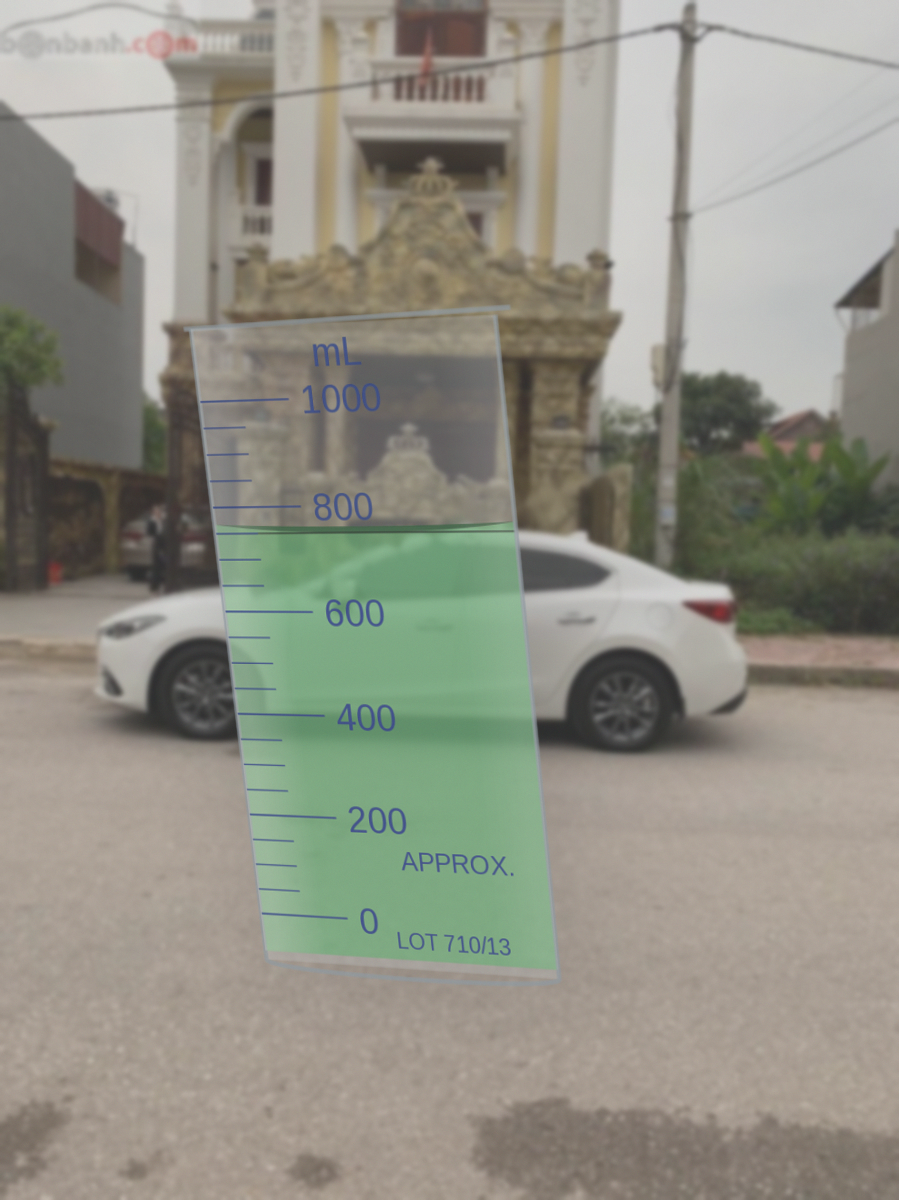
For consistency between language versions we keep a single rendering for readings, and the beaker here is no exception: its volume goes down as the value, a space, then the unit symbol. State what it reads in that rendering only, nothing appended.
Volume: 750 mL
